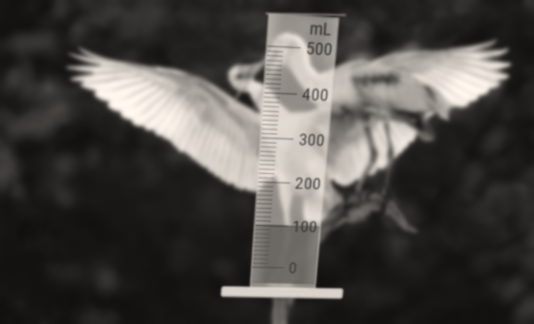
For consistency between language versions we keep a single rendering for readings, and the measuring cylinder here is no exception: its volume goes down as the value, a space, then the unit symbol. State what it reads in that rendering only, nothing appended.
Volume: 100 mL
